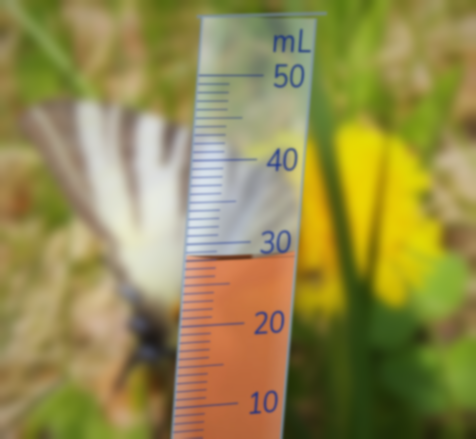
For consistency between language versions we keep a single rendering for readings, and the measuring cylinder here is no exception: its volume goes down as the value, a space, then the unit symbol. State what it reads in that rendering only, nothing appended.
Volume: 28 mL
